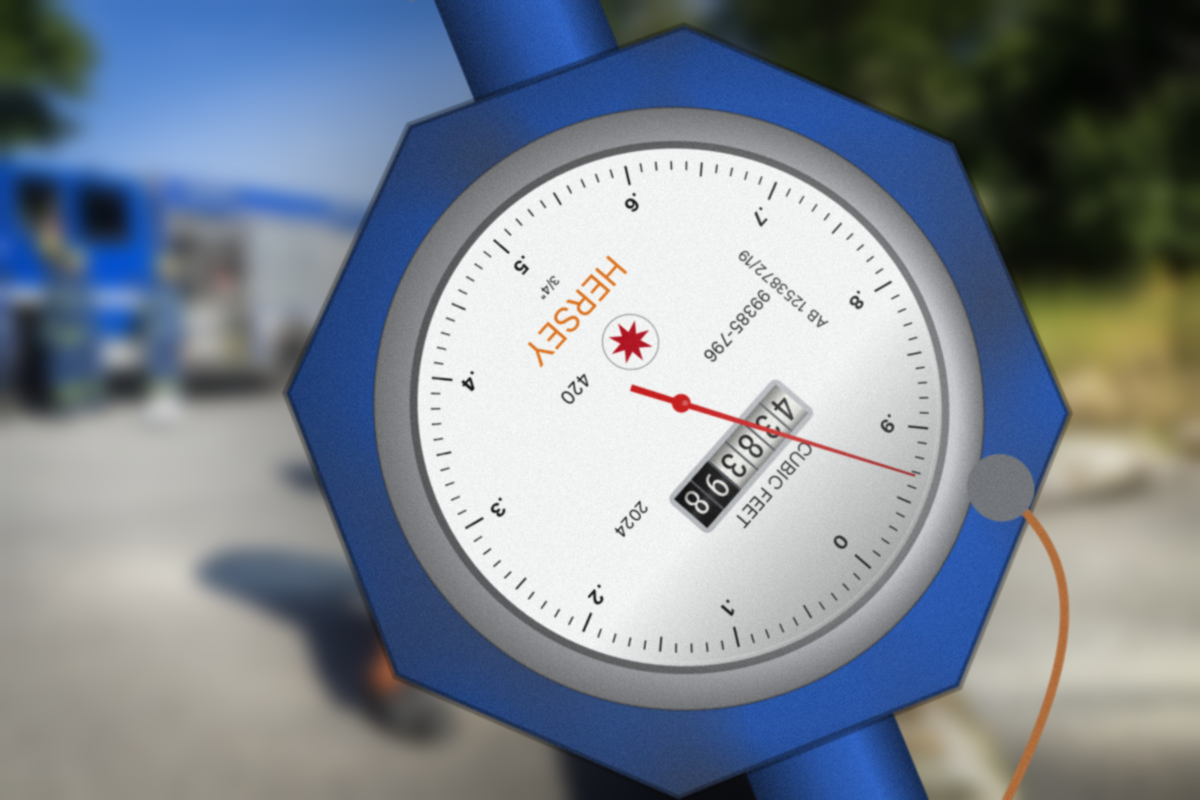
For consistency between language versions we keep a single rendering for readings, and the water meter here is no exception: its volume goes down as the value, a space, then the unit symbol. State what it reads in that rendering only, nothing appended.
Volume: 438397.93 ft³
